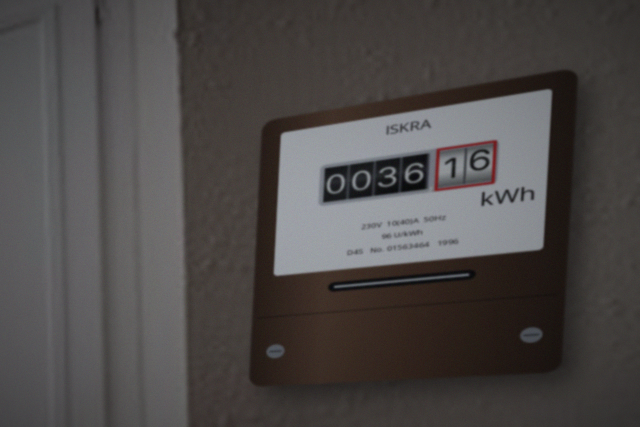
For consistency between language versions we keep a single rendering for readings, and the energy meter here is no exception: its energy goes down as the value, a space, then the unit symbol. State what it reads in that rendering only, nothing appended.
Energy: 36.16 kWh
